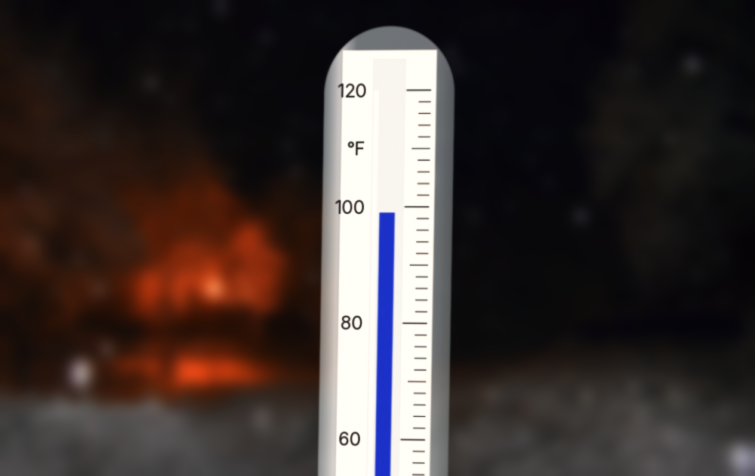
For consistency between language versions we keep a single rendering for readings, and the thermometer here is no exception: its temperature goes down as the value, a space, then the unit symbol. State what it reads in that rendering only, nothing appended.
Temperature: 99 °F
